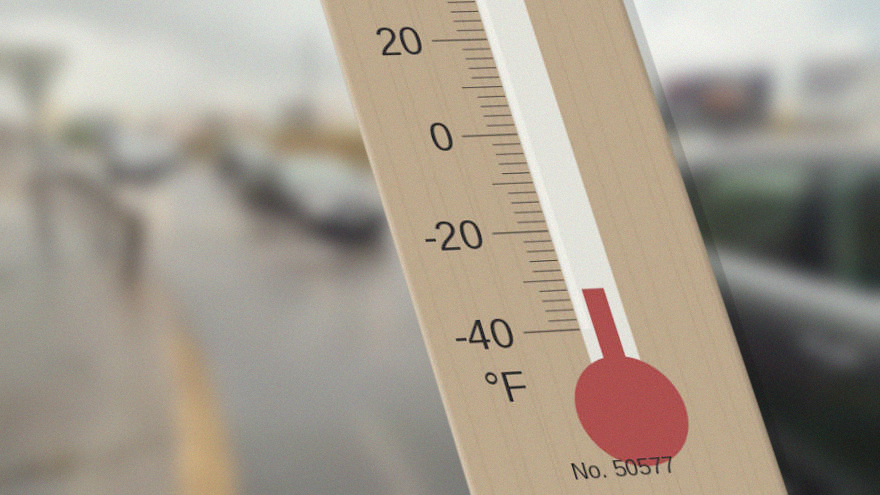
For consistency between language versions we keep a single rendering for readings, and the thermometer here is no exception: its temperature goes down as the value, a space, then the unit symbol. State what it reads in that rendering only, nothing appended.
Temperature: -32 °F
